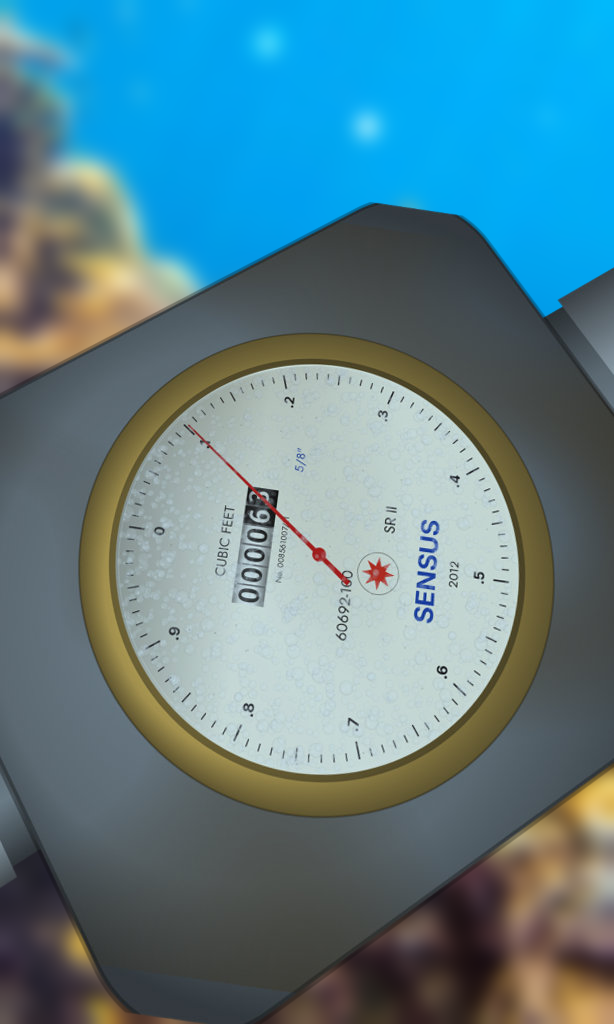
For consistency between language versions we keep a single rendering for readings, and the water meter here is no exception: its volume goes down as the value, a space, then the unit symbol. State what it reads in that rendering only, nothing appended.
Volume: 63.10 ft³
